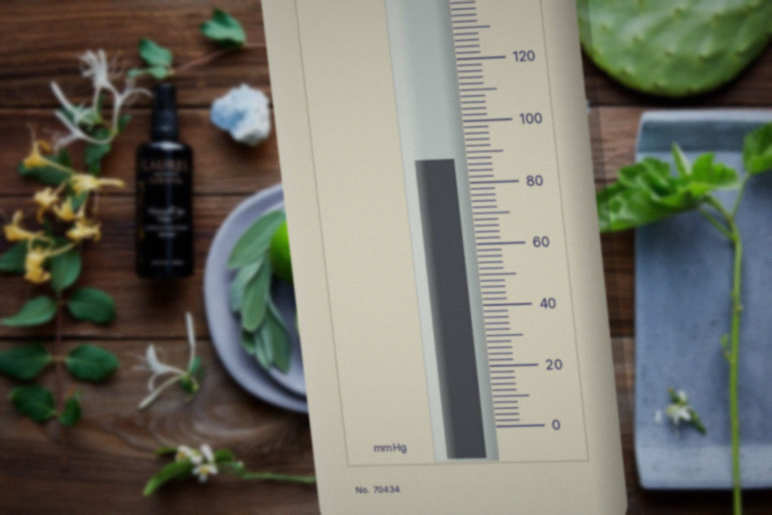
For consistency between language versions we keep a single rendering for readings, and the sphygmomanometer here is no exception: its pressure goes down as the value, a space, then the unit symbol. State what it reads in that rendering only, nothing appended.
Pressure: 88 mmHg
